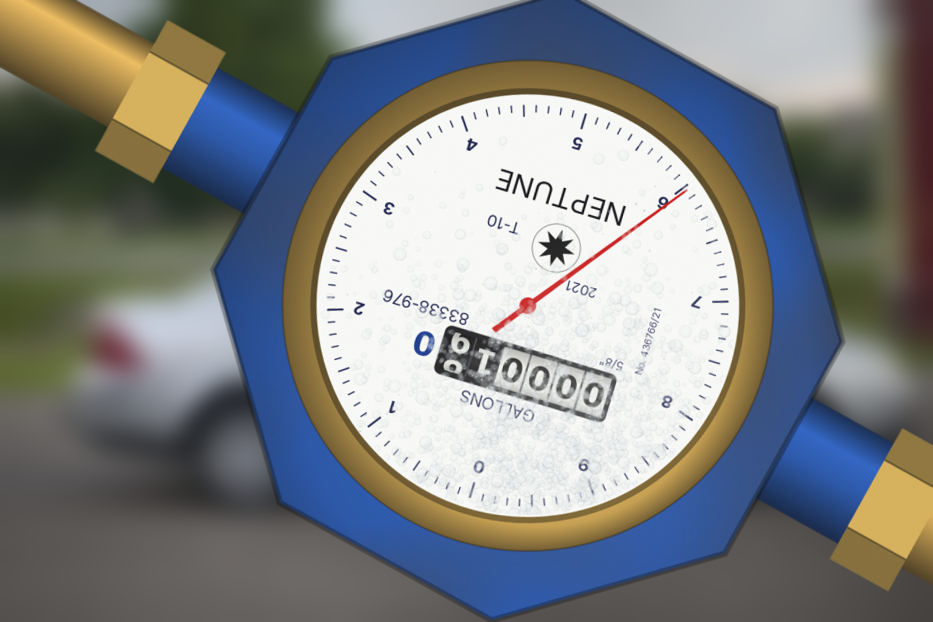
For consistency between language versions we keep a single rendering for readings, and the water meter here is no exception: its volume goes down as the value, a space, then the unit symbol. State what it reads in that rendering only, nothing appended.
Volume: 186.0 gal
